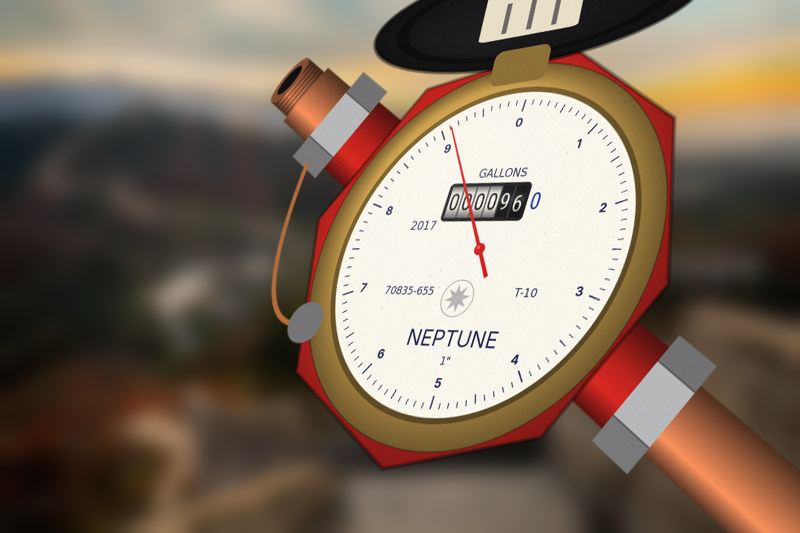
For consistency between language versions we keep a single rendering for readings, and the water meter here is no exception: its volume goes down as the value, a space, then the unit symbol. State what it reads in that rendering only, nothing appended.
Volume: 959.1 gal
